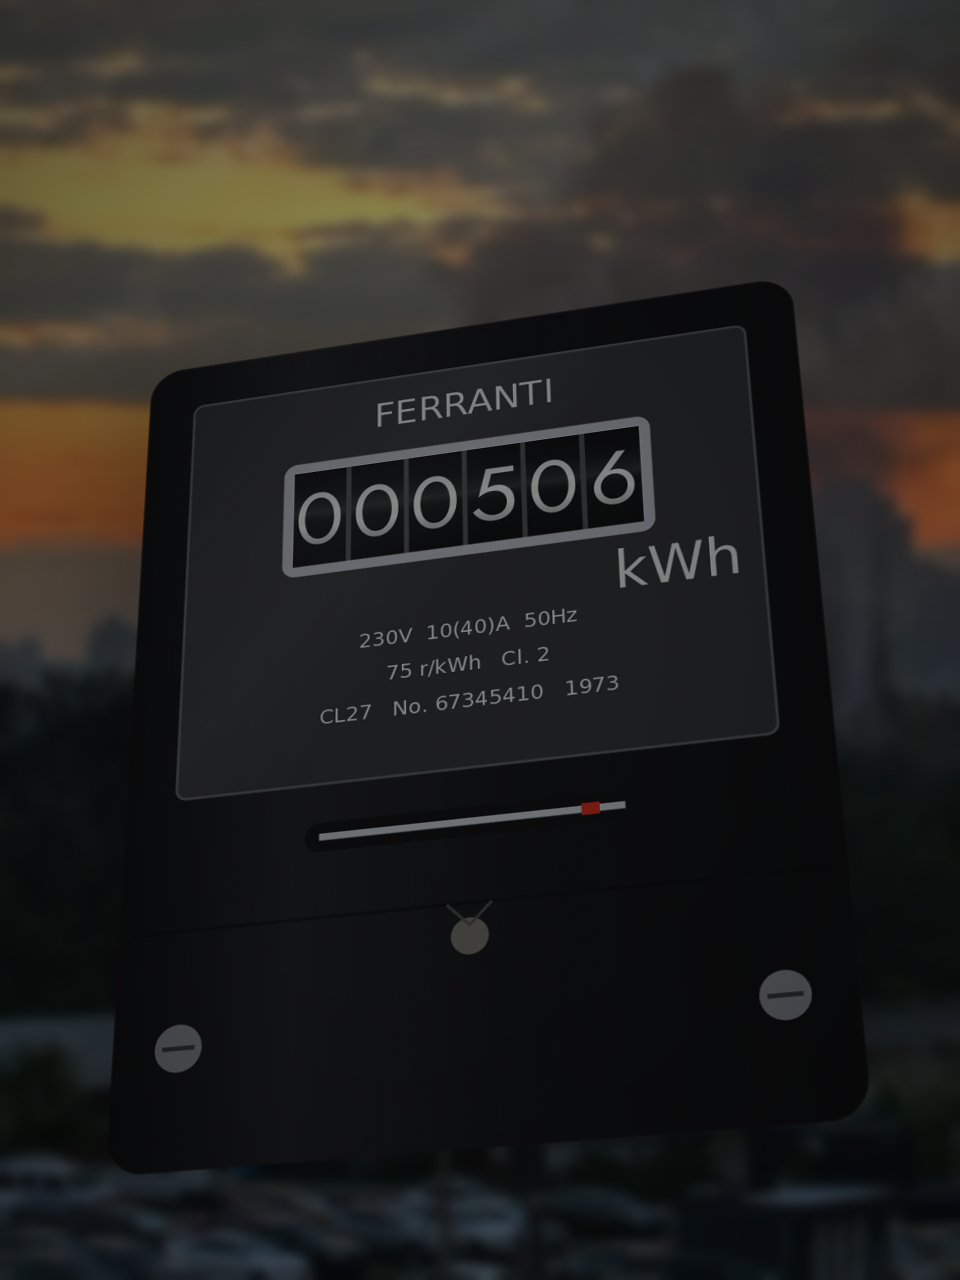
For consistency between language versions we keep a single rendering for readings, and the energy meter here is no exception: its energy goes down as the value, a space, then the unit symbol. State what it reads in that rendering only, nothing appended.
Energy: 506 kWh
